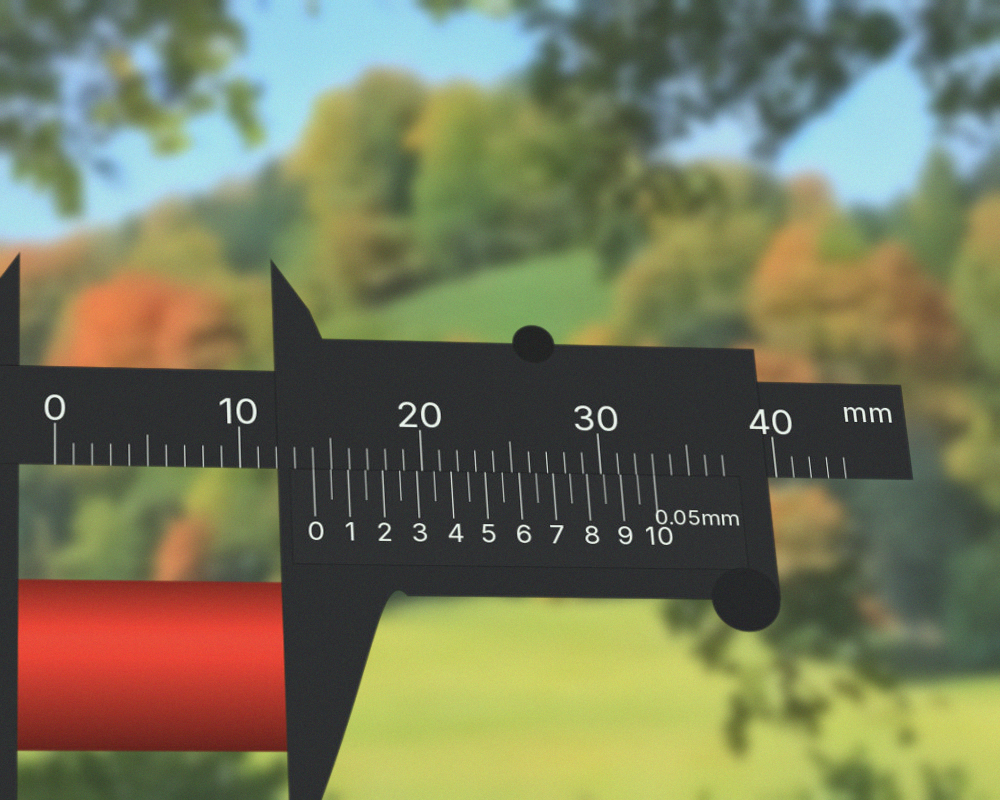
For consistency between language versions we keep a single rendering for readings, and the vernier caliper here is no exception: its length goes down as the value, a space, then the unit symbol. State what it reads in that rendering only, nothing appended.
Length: 14.0 mm
